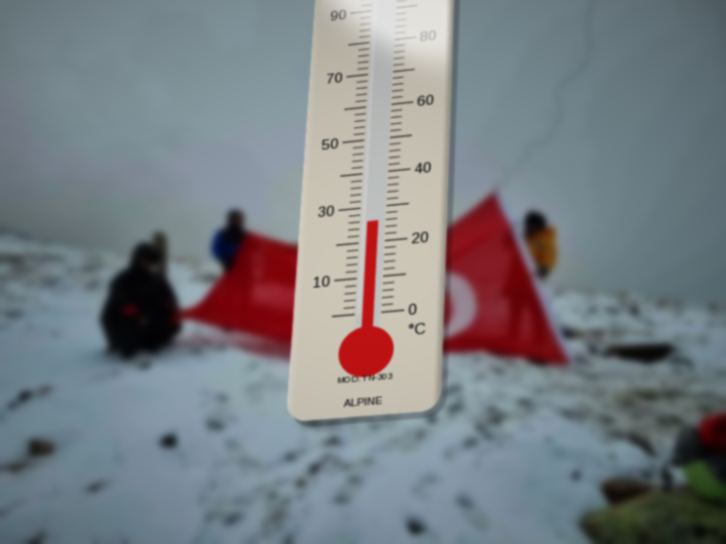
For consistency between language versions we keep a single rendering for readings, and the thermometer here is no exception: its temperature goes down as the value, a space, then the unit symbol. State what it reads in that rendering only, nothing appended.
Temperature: 26 °C
